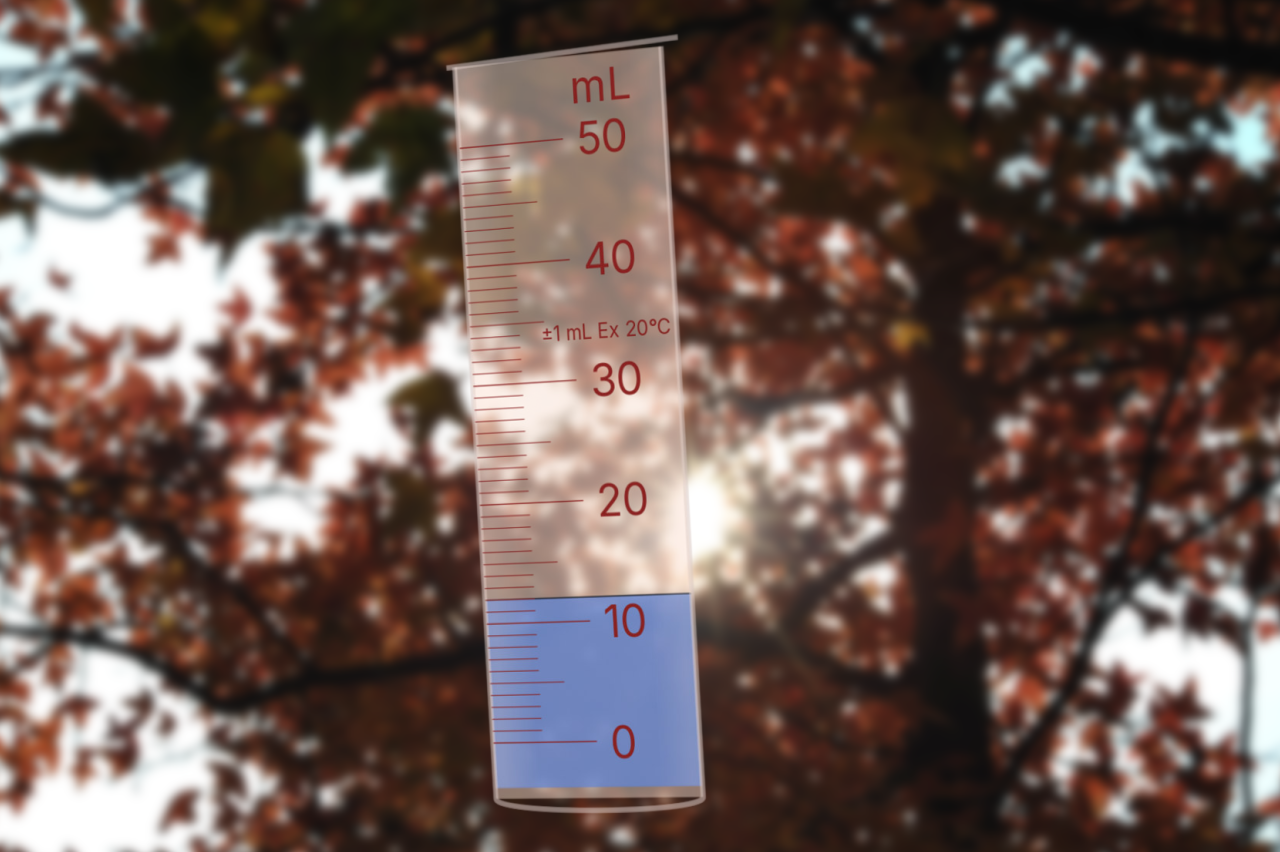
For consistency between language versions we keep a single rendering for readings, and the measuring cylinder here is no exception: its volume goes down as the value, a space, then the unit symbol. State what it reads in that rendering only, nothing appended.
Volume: 12 mL
